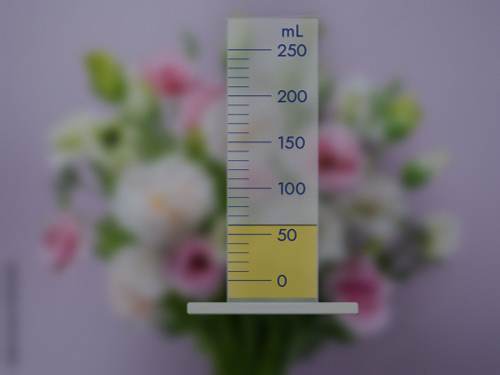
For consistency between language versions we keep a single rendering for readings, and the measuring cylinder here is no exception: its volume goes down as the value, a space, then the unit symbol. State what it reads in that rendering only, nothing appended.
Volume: 60 mL
